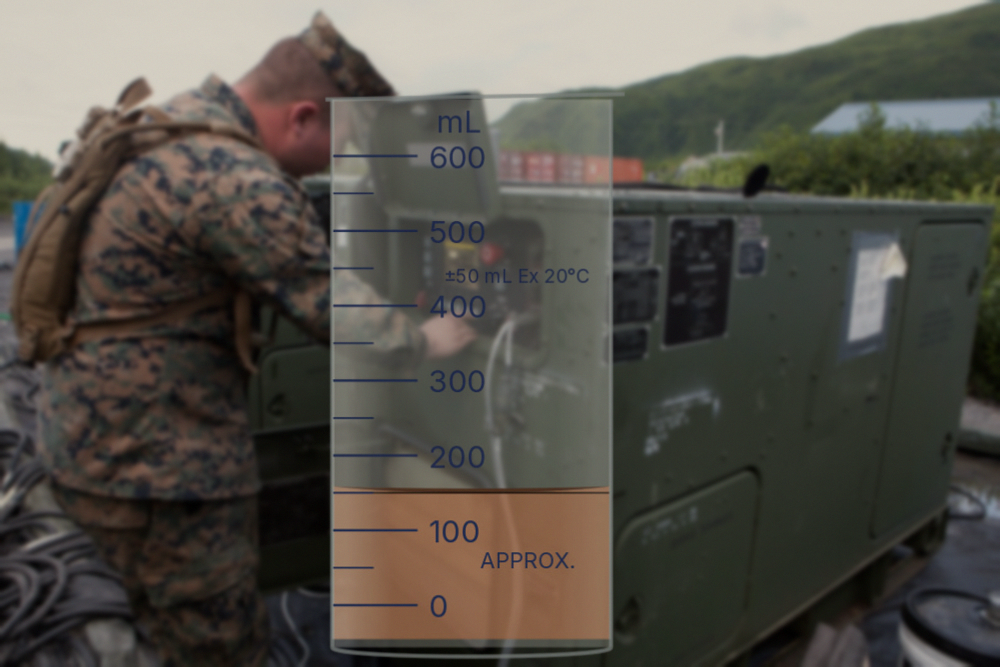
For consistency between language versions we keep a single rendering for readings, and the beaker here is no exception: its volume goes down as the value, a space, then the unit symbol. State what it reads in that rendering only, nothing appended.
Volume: 150 mL
